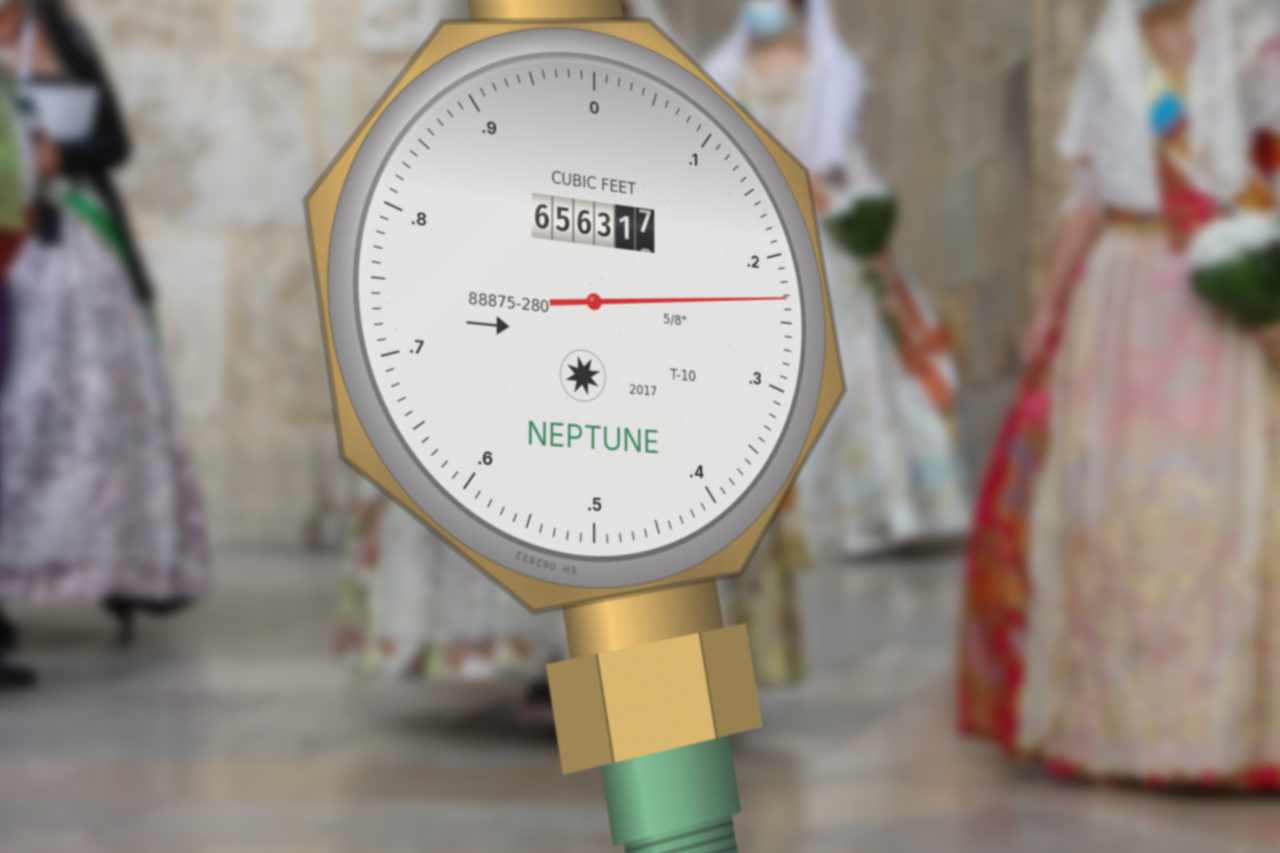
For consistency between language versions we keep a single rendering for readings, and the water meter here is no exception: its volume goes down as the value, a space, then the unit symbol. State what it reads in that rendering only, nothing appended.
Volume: 656317.23 ft³
